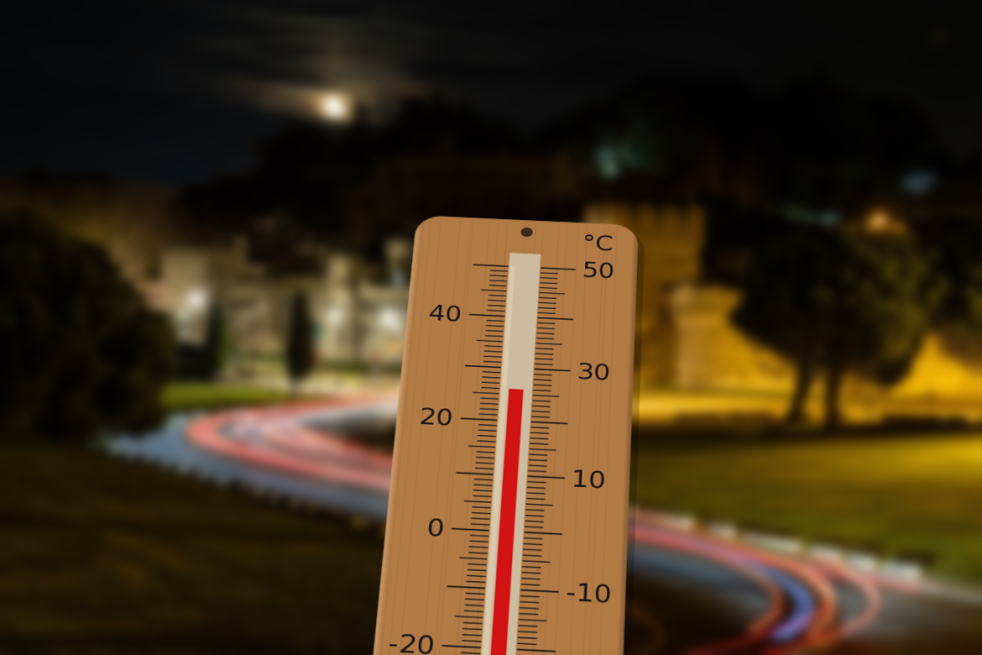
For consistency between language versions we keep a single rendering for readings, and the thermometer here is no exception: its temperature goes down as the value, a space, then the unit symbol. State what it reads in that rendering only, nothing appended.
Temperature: 26 °C
